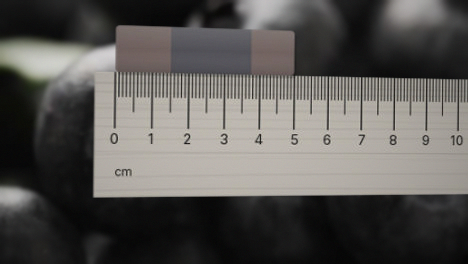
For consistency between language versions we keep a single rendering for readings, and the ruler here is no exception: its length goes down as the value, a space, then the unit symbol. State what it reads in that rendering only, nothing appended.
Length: 5 cm
